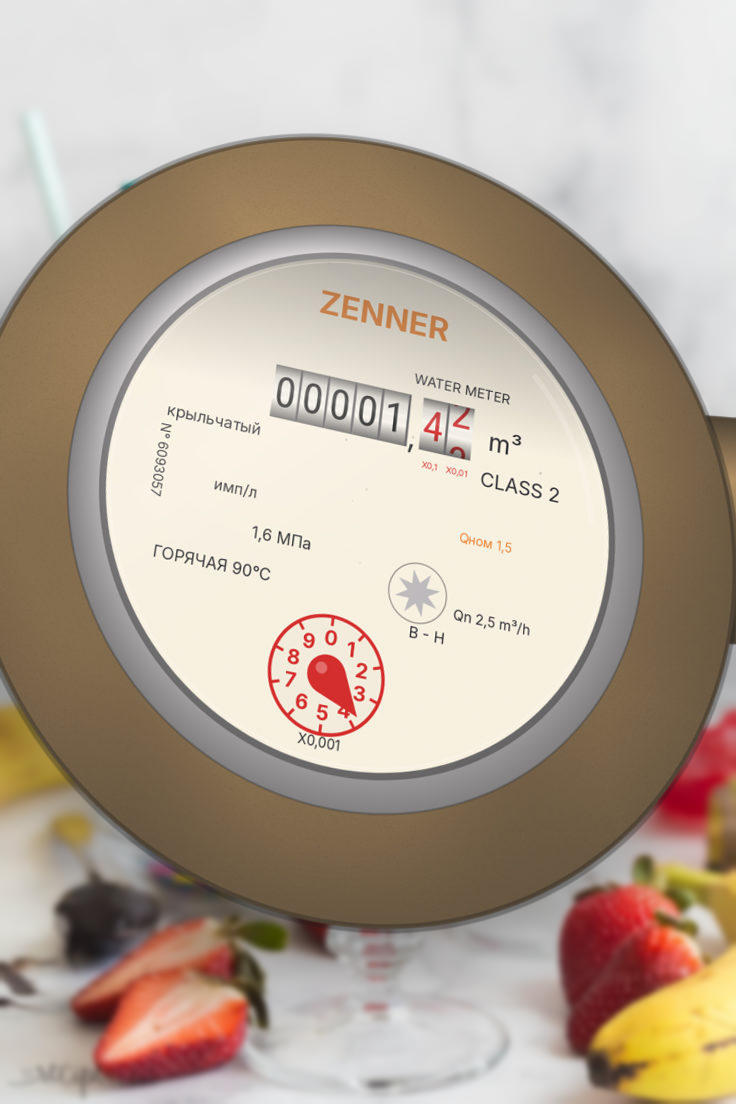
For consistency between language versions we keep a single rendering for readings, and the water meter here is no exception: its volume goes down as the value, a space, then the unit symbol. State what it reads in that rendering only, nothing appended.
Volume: 1.423 m³
